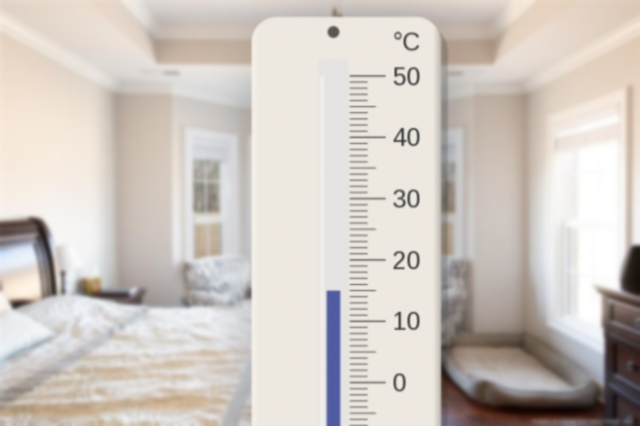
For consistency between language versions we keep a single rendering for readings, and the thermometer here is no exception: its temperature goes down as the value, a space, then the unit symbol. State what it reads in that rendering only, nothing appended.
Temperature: 15 °C
